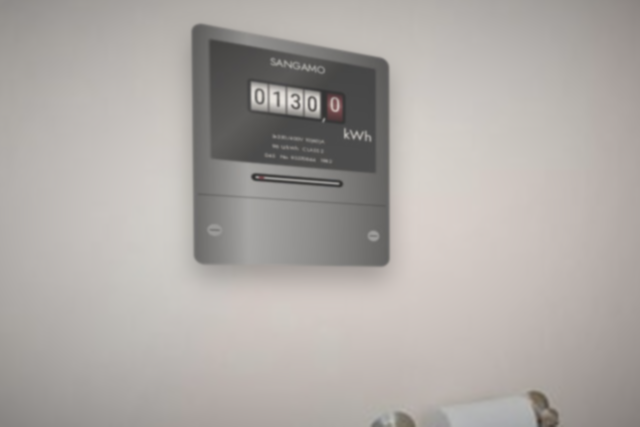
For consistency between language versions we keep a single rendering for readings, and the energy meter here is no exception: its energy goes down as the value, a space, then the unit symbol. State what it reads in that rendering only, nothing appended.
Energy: 130.0 kWh
